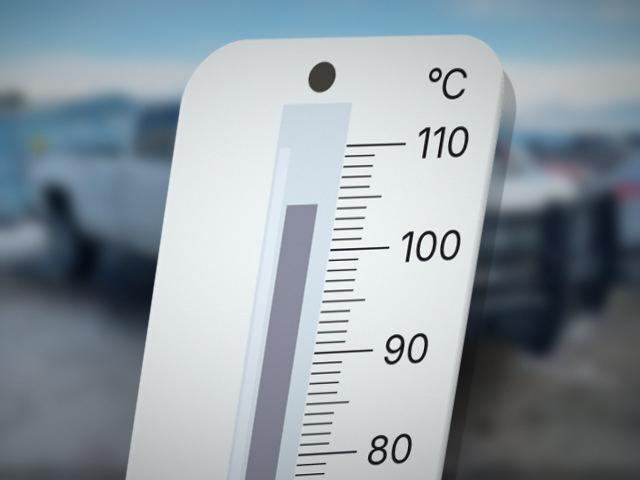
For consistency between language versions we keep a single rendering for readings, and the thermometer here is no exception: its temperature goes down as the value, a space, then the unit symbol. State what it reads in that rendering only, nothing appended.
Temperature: 104.5 °C
